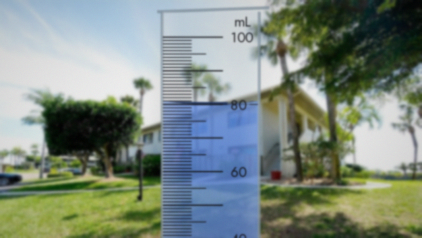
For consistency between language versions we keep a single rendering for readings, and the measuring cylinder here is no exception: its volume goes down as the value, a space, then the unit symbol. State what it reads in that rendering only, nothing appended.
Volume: 80 mL
